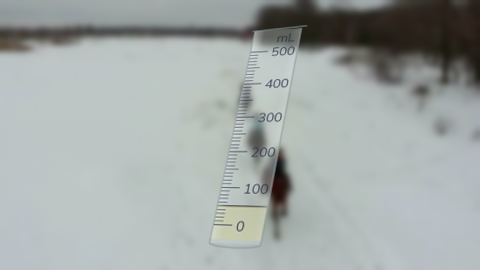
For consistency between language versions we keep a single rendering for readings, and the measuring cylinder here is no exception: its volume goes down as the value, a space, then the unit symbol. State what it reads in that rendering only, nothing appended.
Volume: 50 mL
